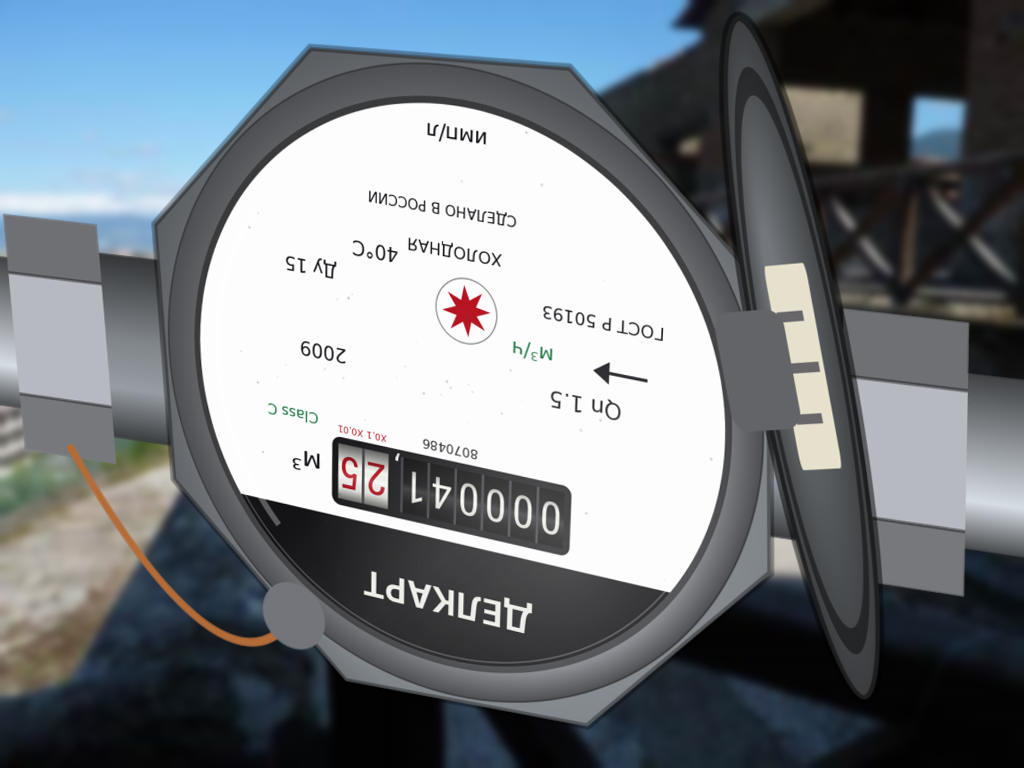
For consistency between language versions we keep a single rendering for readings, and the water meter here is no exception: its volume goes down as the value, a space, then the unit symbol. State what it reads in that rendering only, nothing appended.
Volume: 41.25 m³
